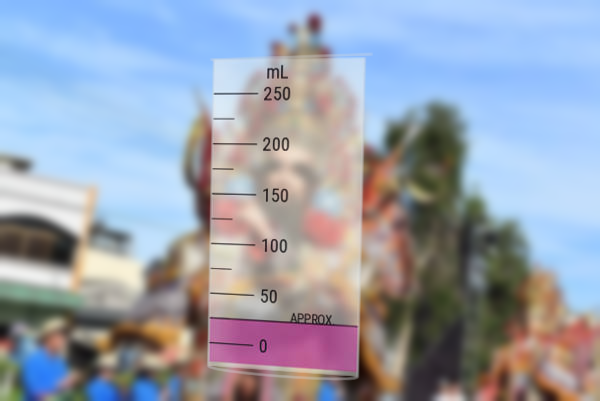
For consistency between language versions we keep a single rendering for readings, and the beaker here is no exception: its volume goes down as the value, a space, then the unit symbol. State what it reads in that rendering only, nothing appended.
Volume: 25 mL
